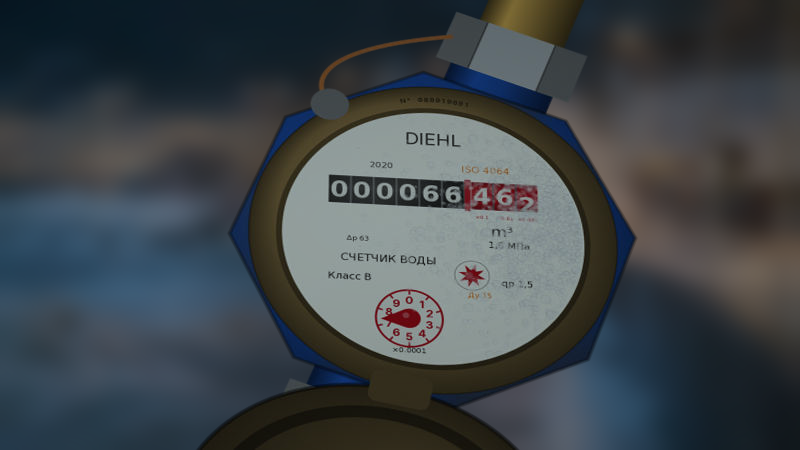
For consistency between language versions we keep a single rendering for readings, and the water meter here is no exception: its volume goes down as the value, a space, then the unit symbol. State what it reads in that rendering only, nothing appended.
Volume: 66.4617 m³
